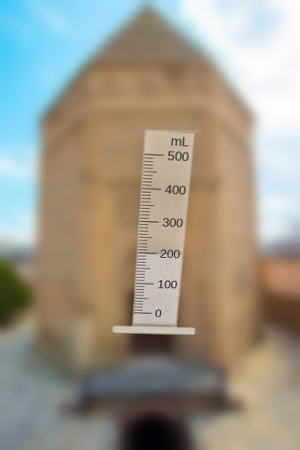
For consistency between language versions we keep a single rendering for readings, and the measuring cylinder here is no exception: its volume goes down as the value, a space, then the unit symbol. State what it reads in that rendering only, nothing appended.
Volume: 200 mL
